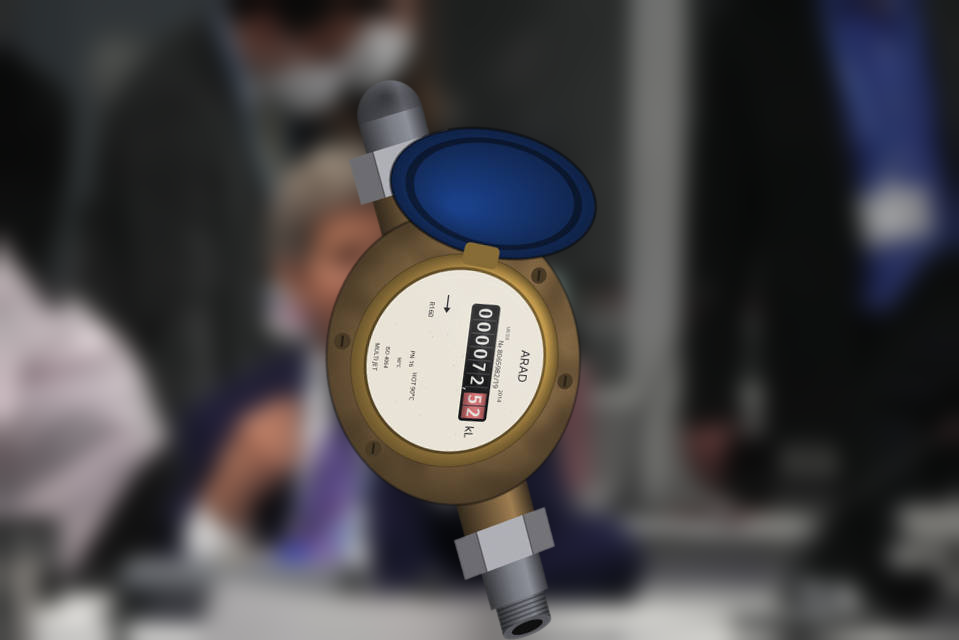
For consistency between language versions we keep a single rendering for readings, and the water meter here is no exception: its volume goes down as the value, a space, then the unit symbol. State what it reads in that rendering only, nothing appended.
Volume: 72.52 kL
